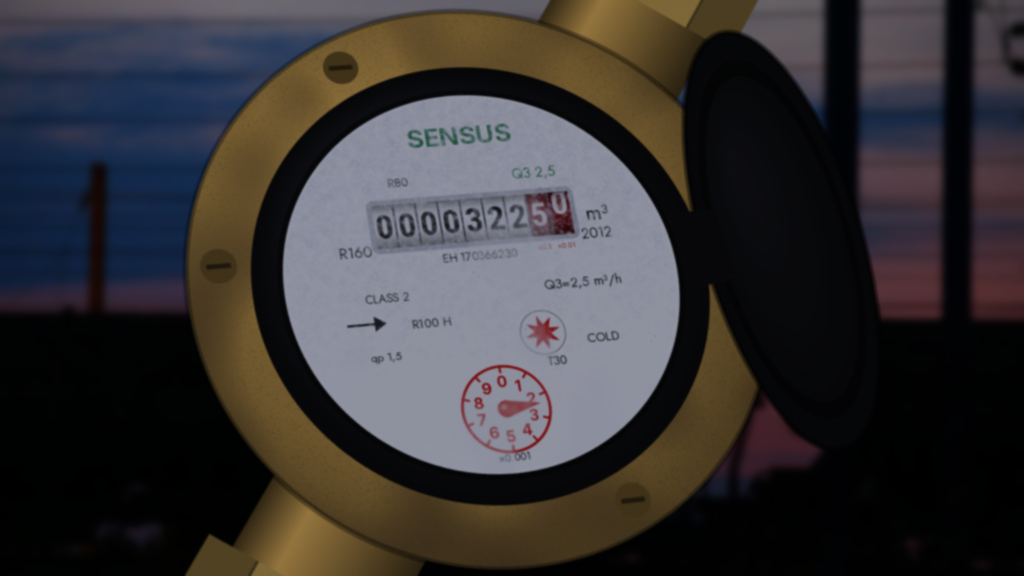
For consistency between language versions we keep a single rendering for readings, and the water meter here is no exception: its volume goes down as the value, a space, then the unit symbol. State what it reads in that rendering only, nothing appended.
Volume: 322.502 m³
